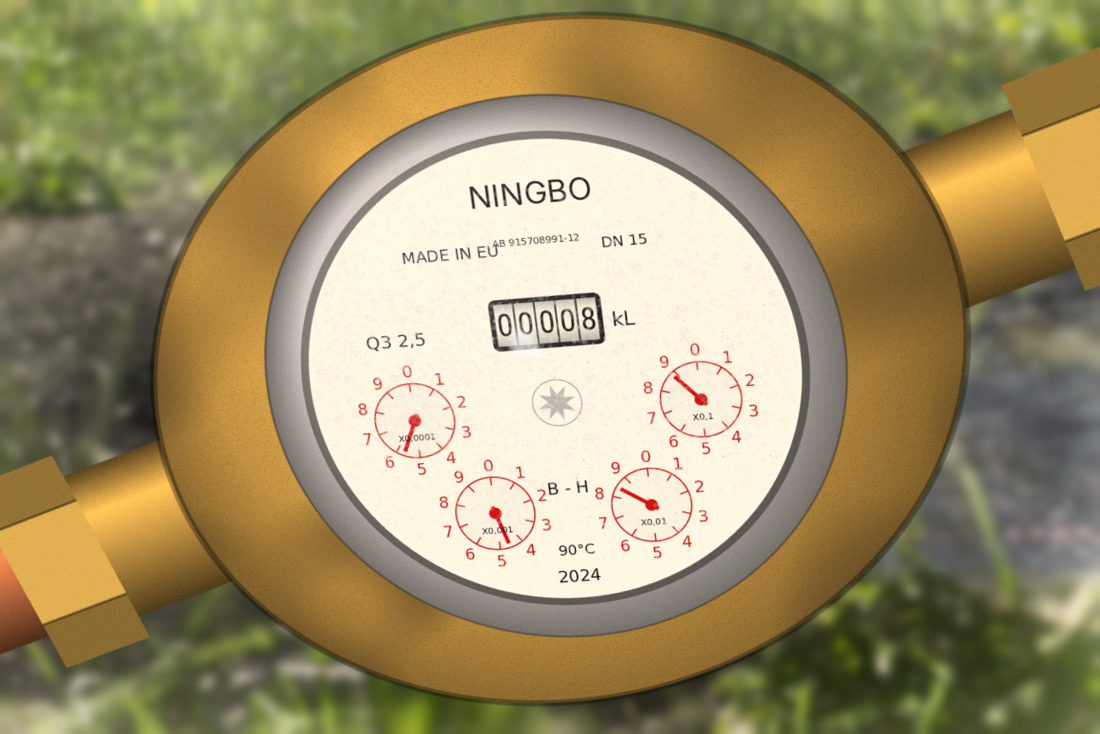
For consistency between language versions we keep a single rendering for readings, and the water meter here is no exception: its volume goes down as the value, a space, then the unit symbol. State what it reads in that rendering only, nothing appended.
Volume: 8.8845 kL
